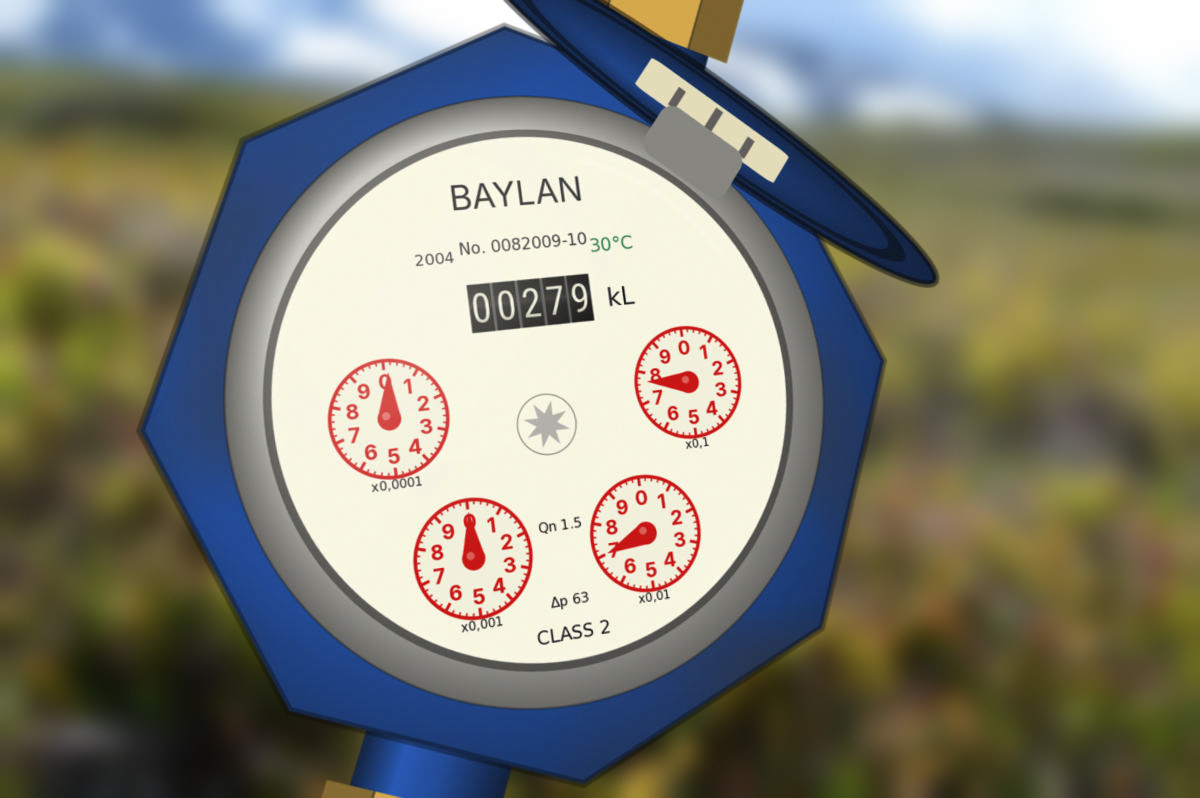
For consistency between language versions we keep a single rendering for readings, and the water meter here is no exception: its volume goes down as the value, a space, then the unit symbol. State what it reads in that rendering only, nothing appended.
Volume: 279.7700 kL
